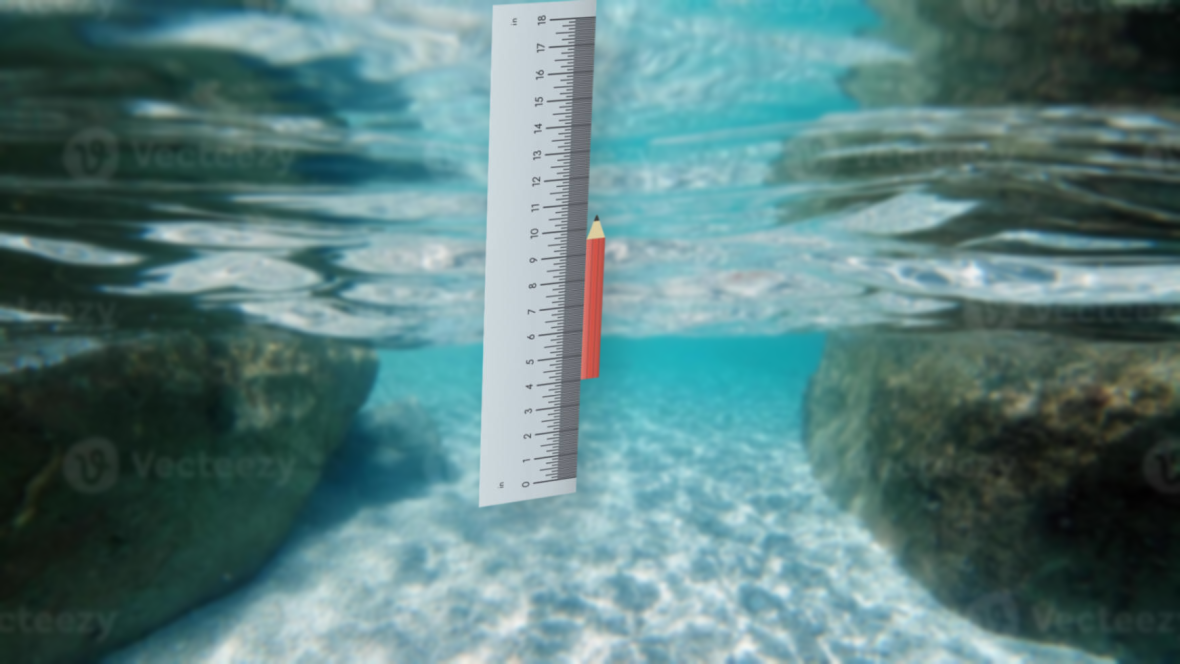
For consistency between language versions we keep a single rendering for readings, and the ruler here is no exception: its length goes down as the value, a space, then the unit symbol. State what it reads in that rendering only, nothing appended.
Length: 6.5 in
